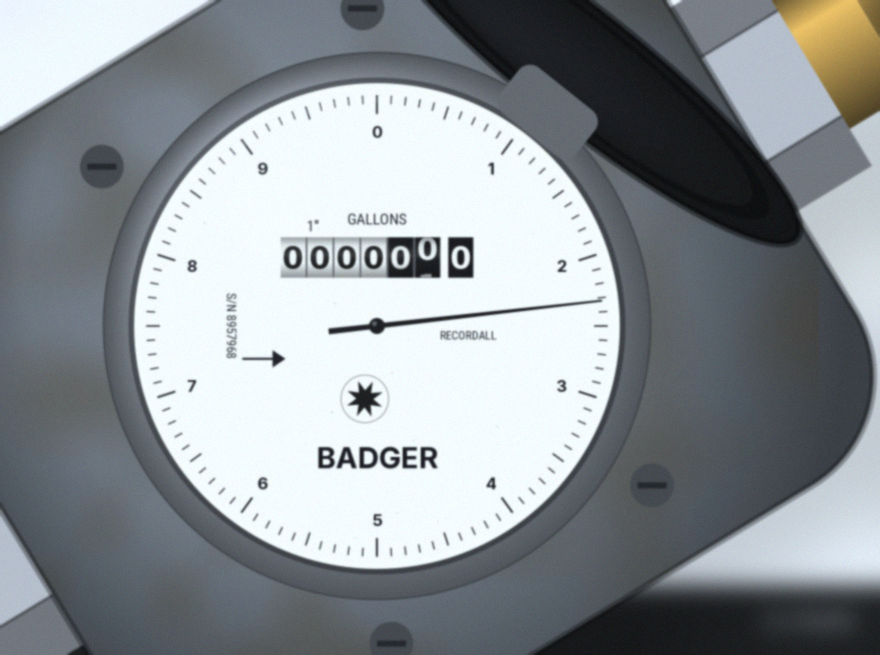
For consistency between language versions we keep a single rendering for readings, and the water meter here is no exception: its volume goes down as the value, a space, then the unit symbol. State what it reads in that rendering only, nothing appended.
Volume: 2.3 gal
